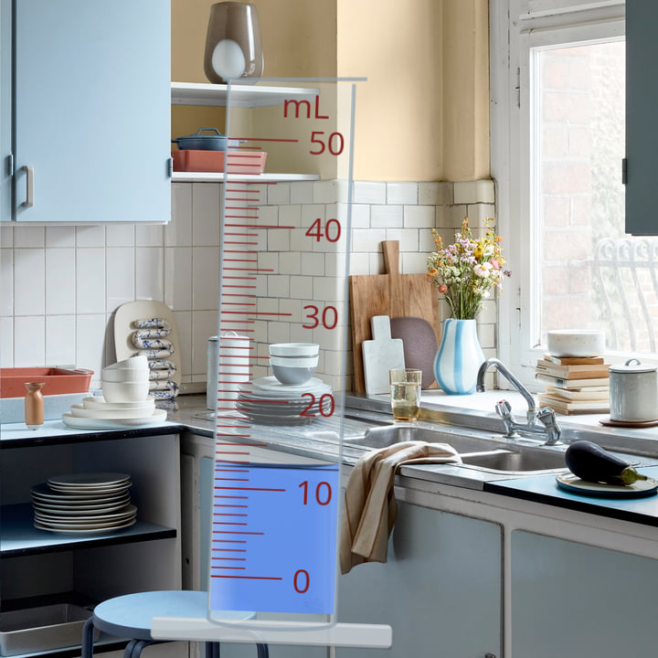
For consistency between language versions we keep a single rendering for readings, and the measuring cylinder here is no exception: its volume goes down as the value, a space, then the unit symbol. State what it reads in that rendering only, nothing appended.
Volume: 12.5 mL
